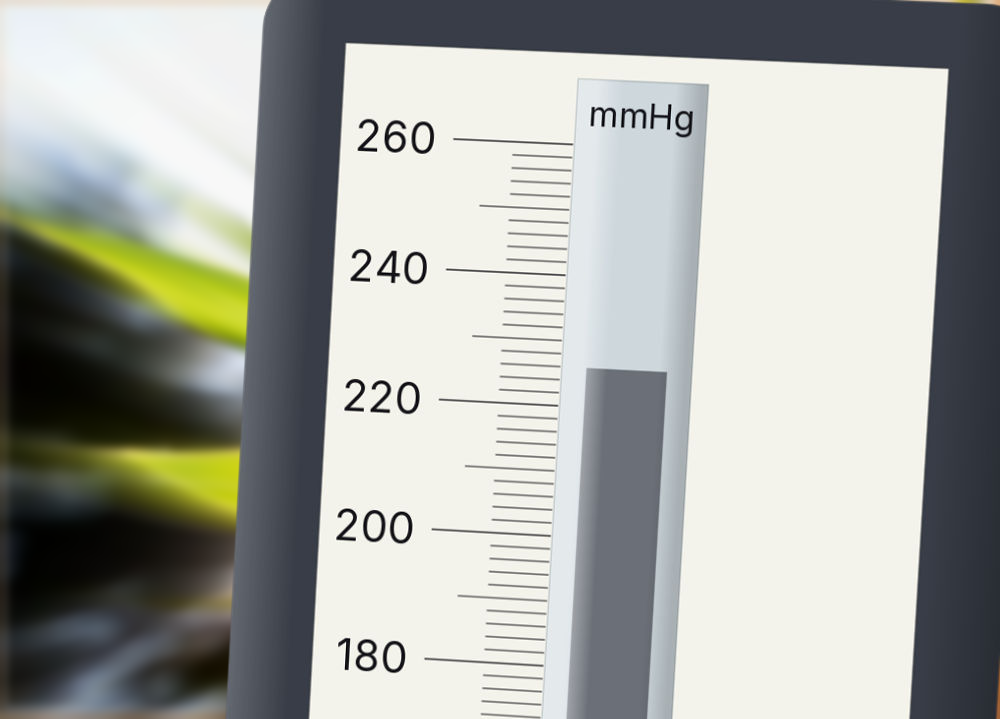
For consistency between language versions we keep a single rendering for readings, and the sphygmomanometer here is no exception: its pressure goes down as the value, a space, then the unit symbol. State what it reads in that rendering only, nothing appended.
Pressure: 226 mmHg
